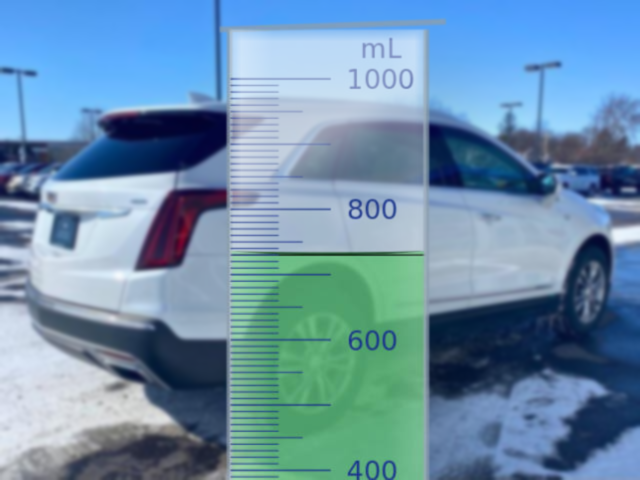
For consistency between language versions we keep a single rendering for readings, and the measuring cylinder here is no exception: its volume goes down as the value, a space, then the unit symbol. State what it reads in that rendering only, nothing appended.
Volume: 730 mL
